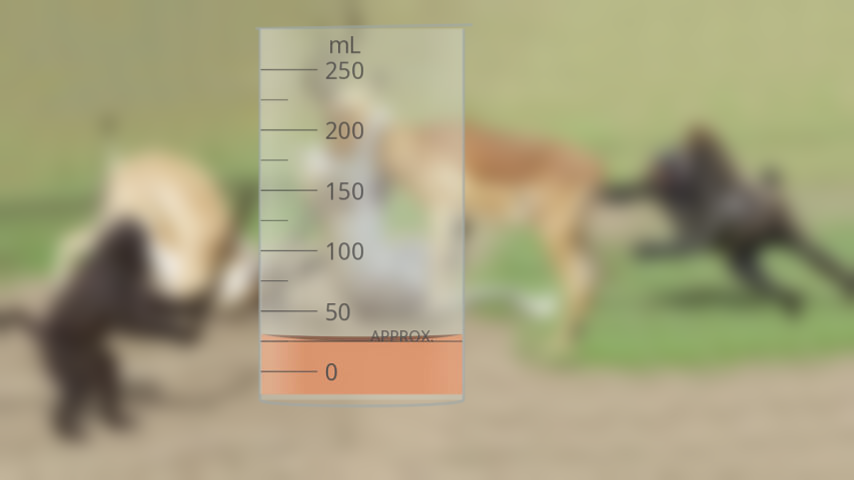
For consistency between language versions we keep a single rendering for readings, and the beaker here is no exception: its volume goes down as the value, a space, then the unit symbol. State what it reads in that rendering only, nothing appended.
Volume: 25 mL
